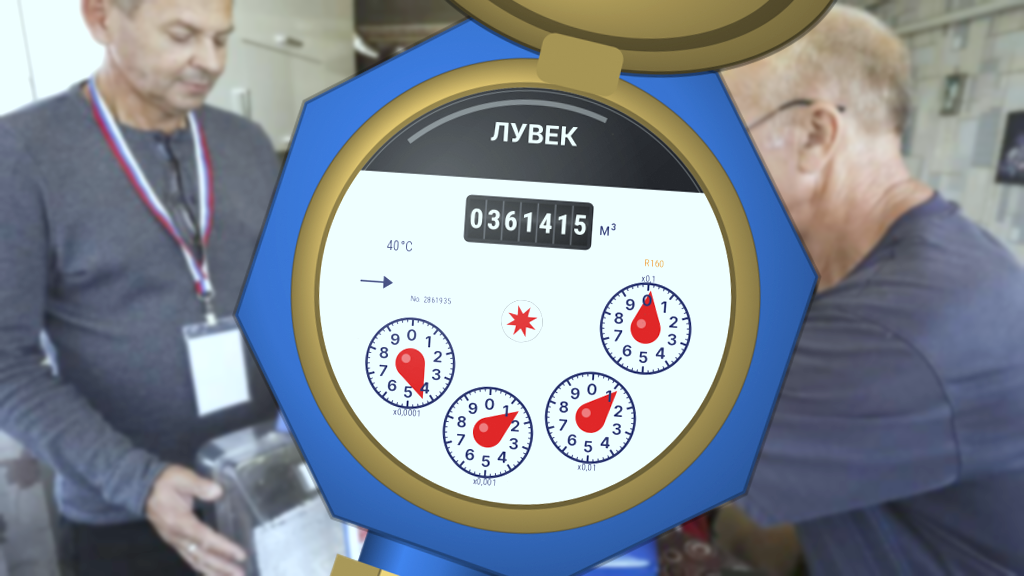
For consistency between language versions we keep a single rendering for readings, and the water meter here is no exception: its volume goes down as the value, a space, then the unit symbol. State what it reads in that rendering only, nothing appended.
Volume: 361415.0114 m³
